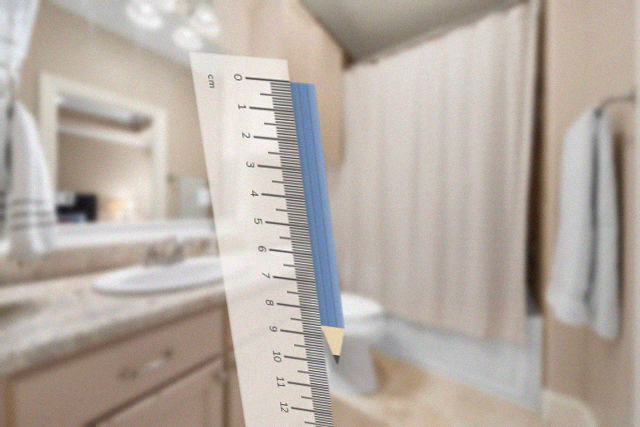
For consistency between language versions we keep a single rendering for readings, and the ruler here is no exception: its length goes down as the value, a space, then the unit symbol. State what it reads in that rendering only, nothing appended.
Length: 10 cm
